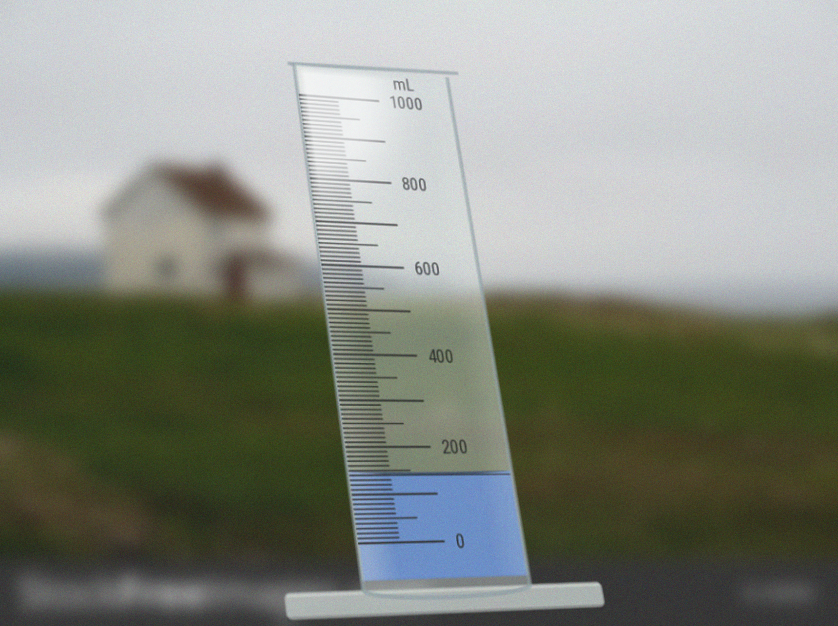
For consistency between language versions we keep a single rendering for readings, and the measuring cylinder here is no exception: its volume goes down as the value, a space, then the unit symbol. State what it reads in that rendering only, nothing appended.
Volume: 140 mL
